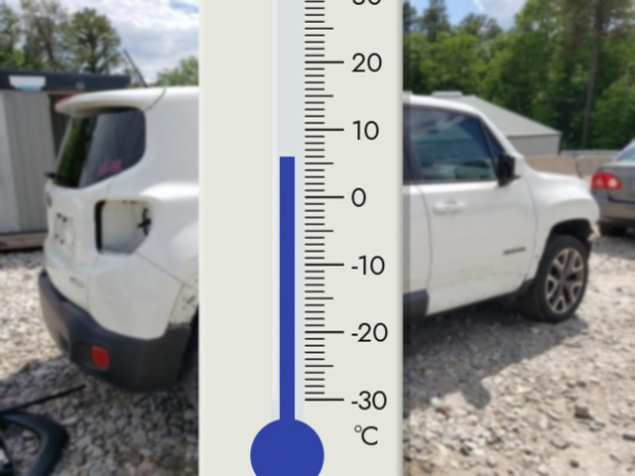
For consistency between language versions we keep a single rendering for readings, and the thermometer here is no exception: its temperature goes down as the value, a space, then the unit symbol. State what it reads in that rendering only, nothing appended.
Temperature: 6 °C
